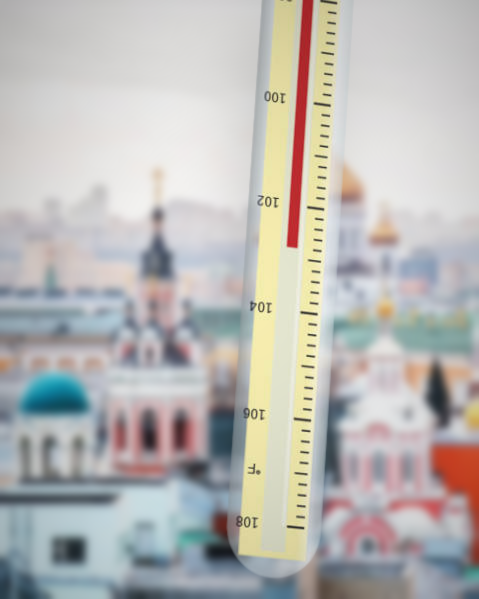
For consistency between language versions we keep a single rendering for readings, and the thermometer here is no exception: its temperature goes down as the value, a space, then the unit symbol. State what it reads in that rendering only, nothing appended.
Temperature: 102.8 °F
